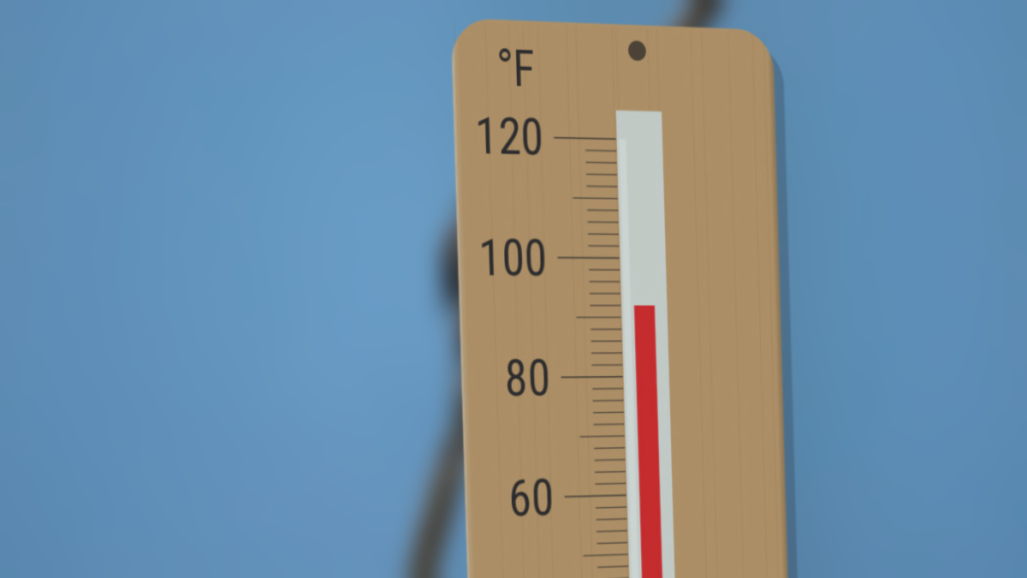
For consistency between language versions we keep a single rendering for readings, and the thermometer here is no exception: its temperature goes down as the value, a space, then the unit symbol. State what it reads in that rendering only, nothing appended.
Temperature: 92 °F
